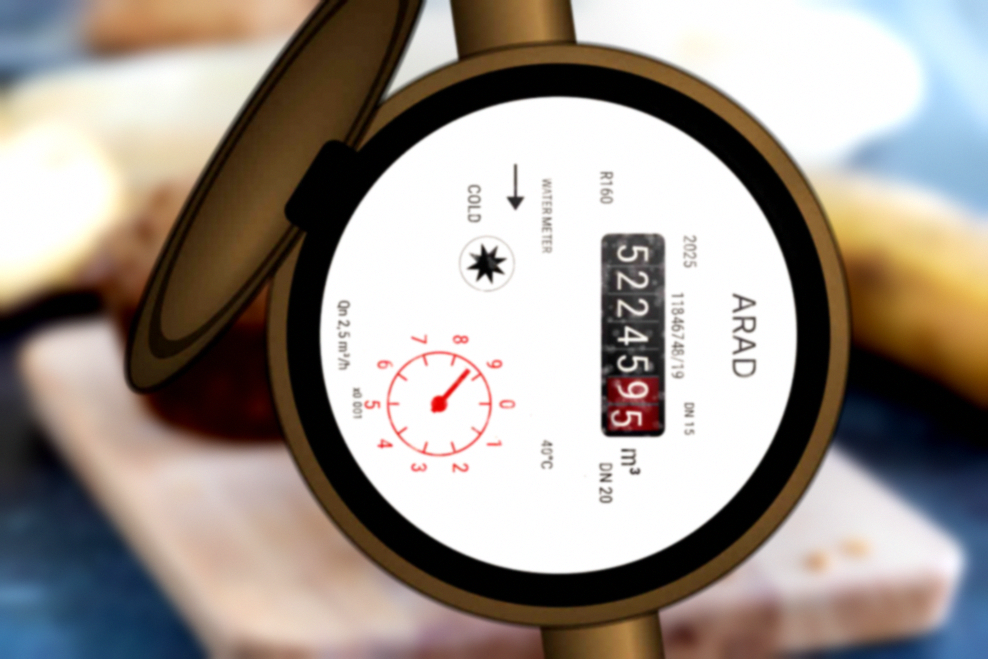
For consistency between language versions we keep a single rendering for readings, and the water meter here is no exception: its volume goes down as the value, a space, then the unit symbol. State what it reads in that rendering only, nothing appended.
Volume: 52245.948 m³
